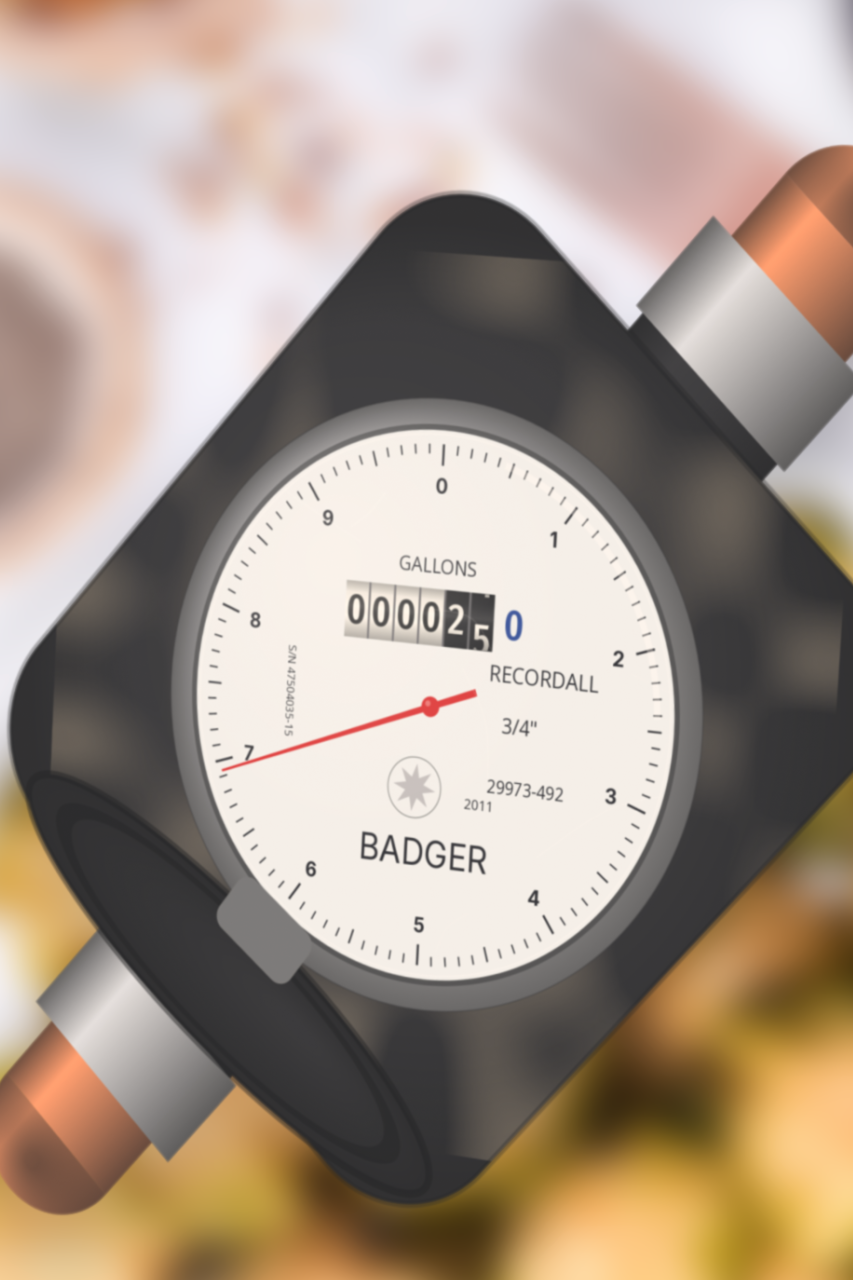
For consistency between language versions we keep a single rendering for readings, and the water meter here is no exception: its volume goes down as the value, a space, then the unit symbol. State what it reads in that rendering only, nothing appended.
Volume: 246.9 gal
